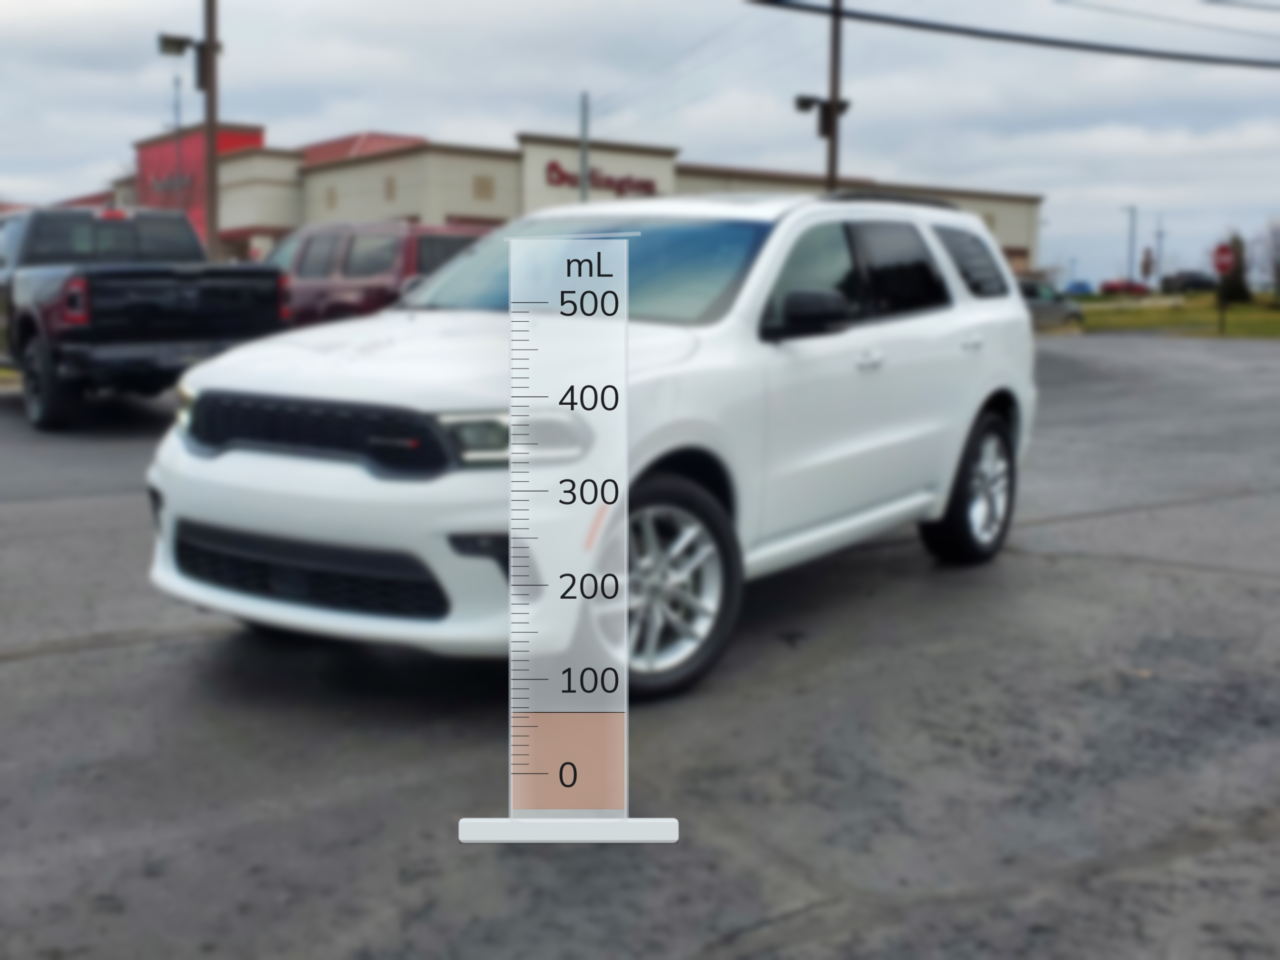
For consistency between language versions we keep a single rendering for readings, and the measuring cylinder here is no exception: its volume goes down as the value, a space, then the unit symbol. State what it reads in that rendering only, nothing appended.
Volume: 65 mL
